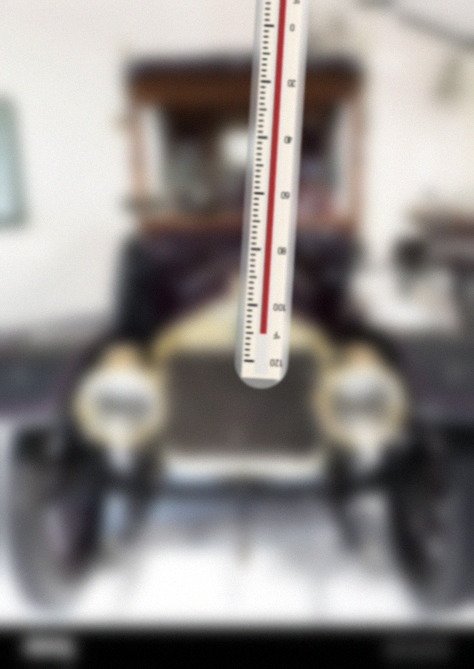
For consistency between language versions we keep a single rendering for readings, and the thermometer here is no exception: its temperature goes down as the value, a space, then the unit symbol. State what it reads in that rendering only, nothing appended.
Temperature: 110 °F
